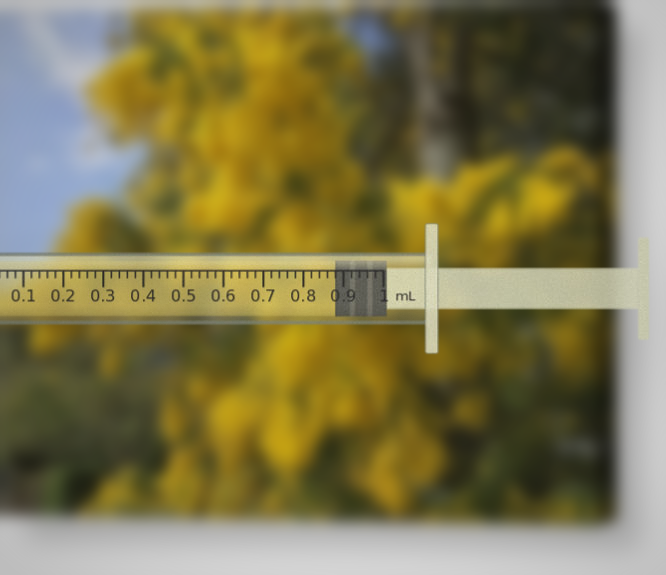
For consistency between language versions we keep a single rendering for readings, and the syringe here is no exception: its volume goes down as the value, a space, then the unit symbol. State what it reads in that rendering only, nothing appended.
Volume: 0.88 mL
